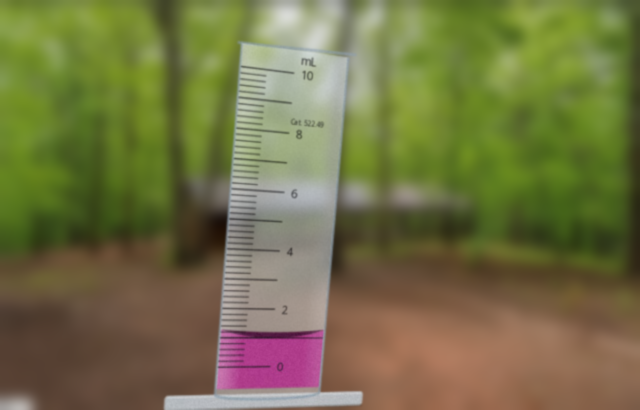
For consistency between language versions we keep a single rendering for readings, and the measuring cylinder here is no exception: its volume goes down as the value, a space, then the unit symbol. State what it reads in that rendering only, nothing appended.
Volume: 1 mL
